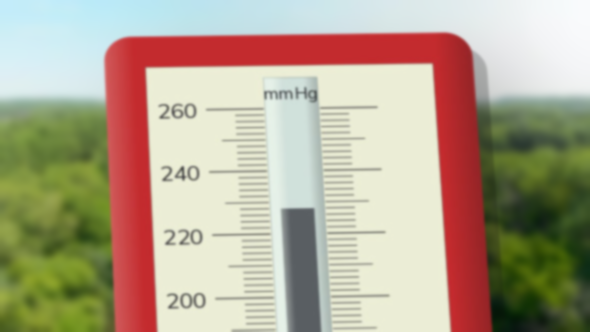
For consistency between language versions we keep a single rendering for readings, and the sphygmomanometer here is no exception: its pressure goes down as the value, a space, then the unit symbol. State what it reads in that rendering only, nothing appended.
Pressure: 228 mmHg
